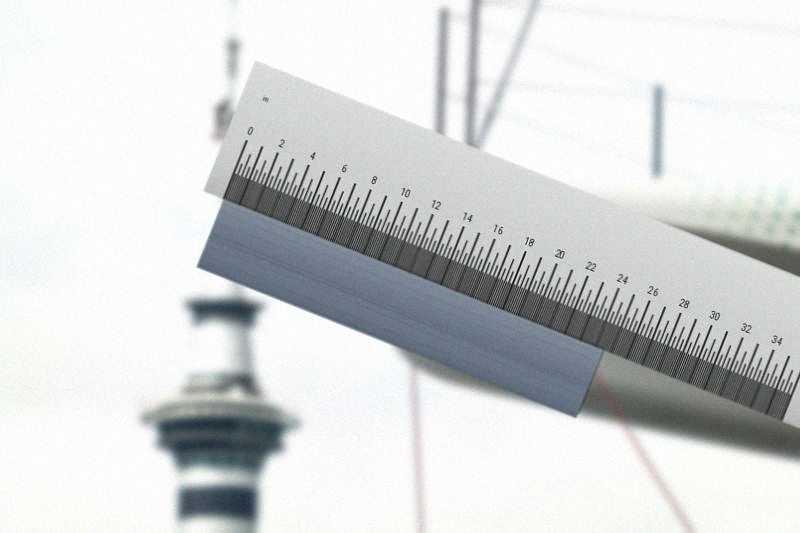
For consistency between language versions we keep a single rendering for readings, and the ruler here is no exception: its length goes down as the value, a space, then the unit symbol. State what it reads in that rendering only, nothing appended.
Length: 24.5 in
